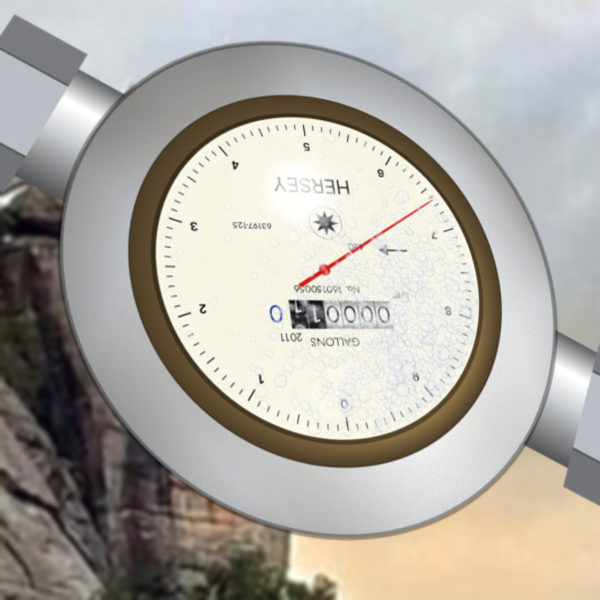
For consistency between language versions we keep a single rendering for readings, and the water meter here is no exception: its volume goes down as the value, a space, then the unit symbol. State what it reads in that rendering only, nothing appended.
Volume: 106.6 gal
